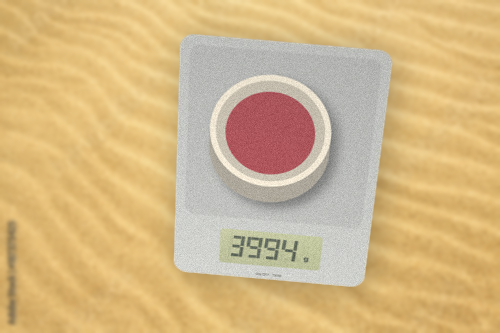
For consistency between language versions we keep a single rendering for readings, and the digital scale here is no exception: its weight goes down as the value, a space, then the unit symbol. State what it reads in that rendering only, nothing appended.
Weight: 3994 g
